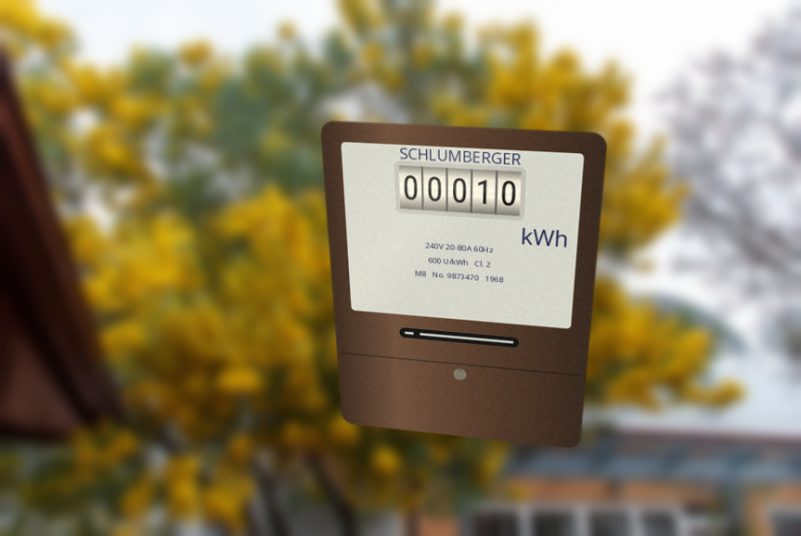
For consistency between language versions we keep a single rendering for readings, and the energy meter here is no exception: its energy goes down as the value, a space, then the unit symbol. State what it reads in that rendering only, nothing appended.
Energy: 10 kWh
